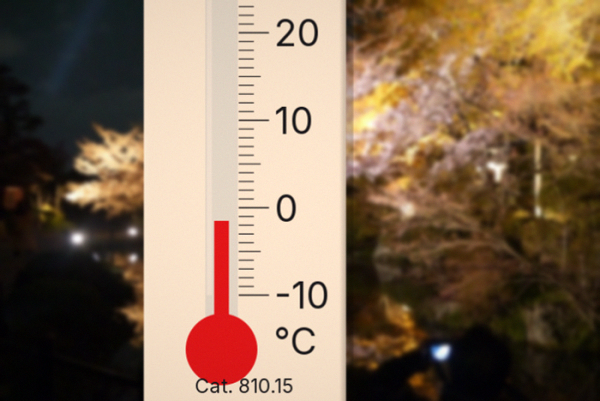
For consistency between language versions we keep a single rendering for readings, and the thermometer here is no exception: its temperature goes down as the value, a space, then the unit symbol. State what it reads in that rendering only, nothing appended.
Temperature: -1.5 °C
